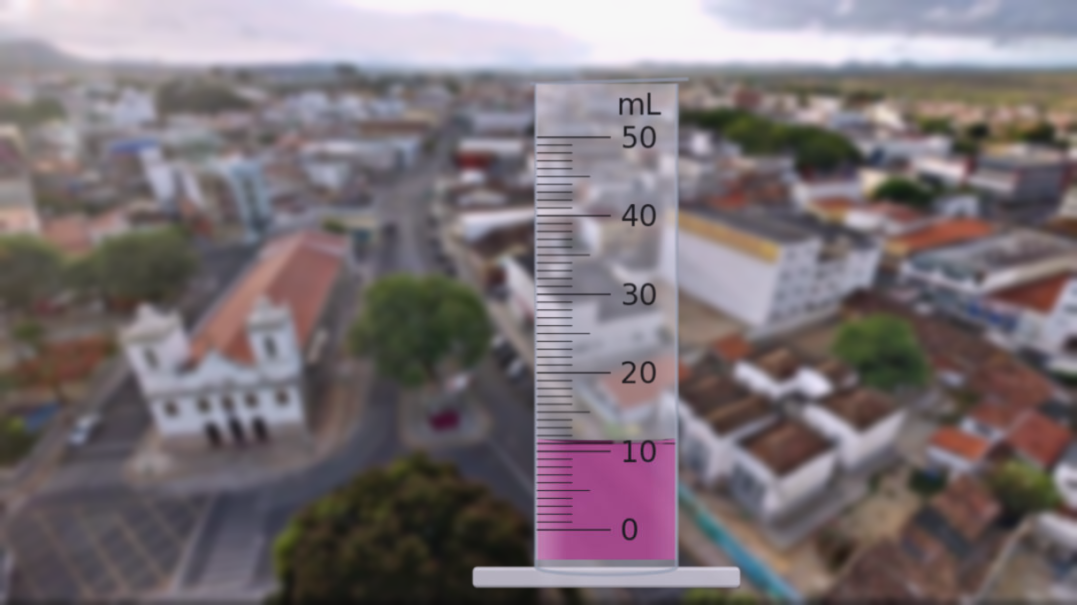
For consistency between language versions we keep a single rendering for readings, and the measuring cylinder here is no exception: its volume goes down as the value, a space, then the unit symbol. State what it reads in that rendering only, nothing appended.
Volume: 11 mL
